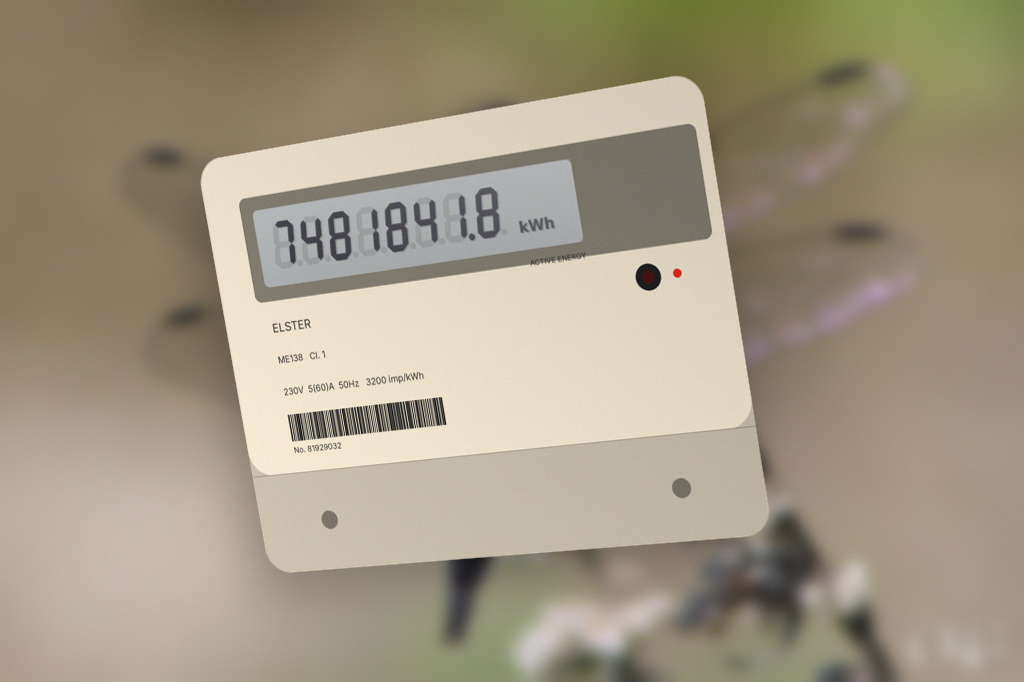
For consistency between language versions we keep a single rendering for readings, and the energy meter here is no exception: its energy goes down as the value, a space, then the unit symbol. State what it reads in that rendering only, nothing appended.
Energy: 7481841.8 kWh
